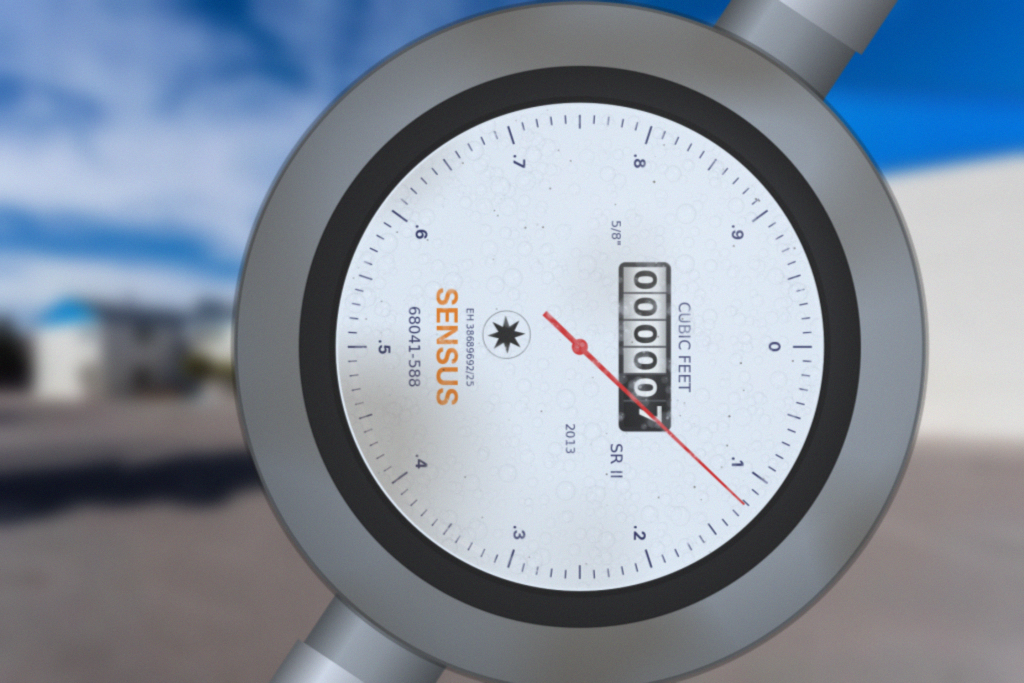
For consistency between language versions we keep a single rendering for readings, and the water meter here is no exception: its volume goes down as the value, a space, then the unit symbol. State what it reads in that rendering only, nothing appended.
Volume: 7.12 ft³
